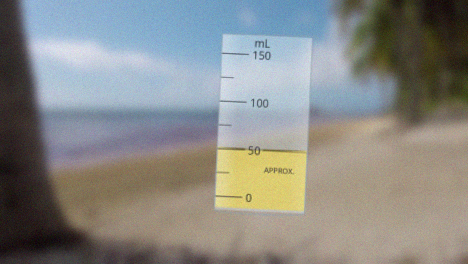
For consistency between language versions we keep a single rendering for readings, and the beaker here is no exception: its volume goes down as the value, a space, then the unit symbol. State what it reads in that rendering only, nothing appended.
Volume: 50 mL
